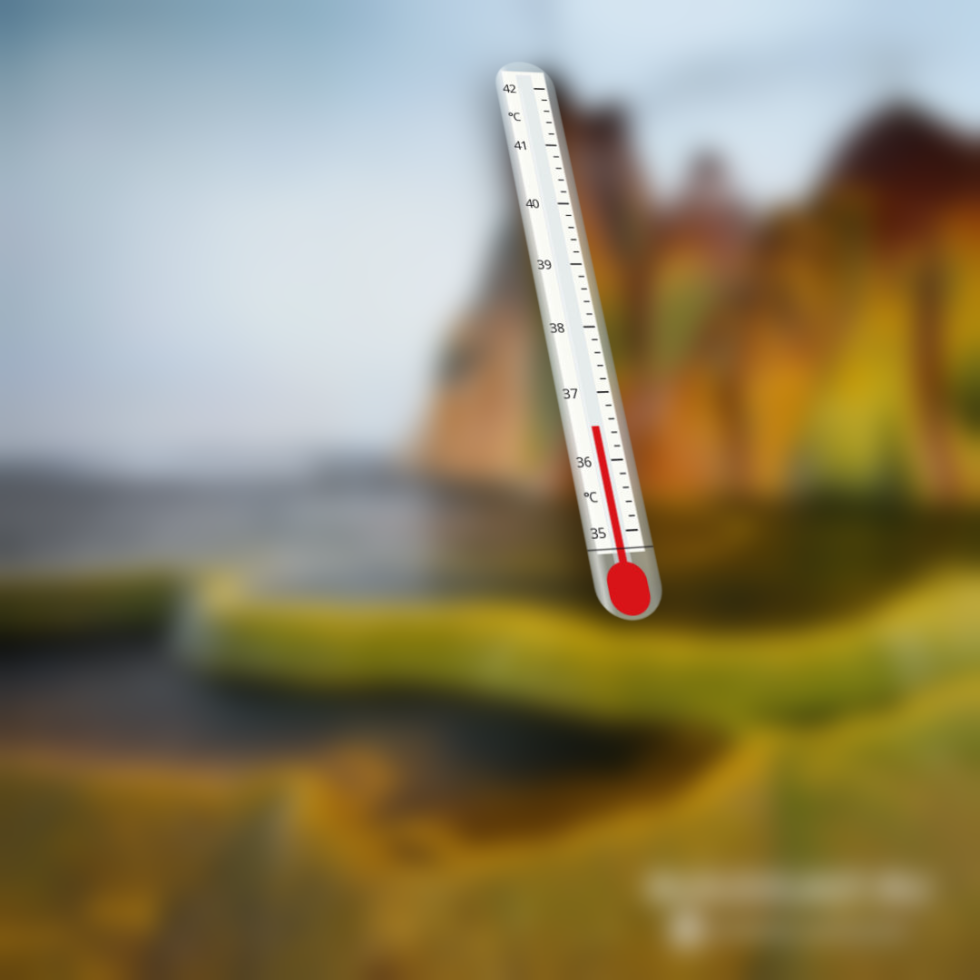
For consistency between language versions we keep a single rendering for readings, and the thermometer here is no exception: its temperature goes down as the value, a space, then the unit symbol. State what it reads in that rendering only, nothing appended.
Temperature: 36.5 °C
